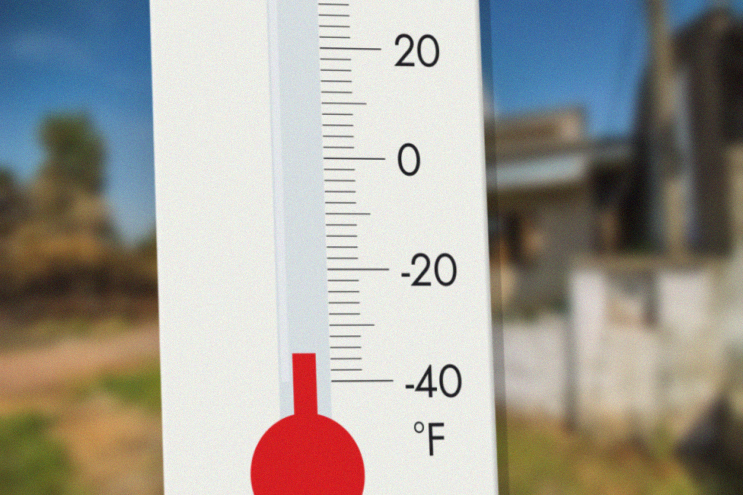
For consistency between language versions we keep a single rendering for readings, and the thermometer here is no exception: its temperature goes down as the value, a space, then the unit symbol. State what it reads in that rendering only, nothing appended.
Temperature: -35 °F
